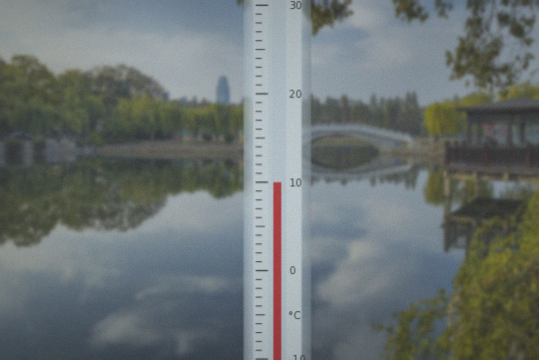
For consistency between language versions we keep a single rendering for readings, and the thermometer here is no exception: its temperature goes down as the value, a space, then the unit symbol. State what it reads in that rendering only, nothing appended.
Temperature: 10 °C
